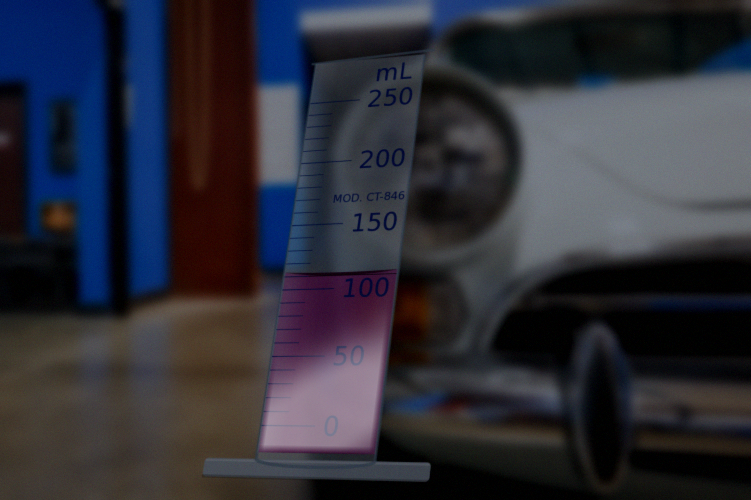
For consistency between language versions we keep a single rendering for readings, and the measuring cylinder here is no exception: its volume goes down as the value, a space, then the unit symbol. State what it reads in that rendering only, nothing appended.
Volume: 110 mL
